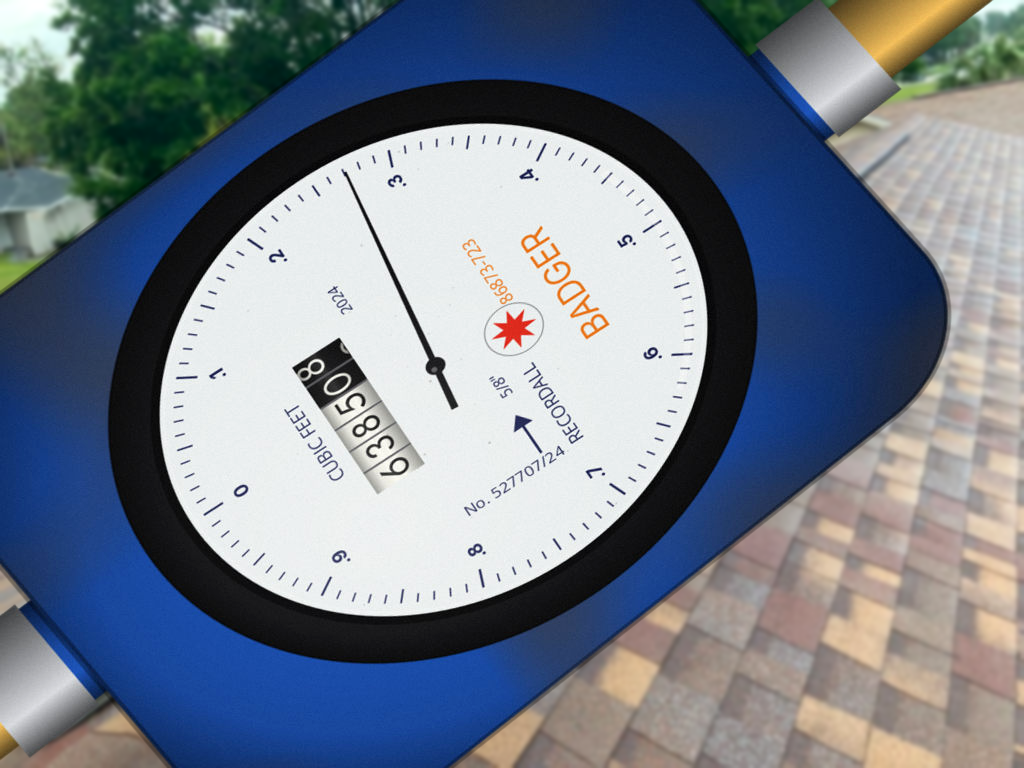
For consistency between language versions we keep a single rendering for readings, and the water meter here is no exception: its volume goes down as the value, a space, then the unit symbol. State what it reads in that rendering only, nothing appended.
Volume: 638508.27 ft³
